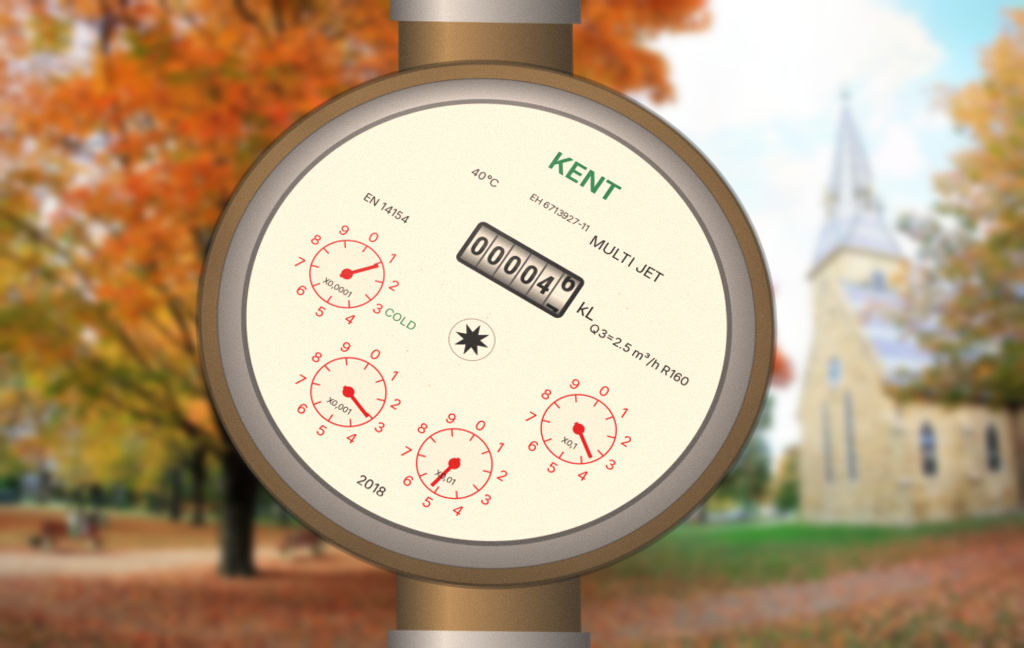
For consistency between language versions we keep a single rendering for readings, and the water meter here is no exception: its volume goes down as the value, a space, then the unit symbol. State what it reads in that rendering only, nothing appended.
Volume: 46.3531 kL
